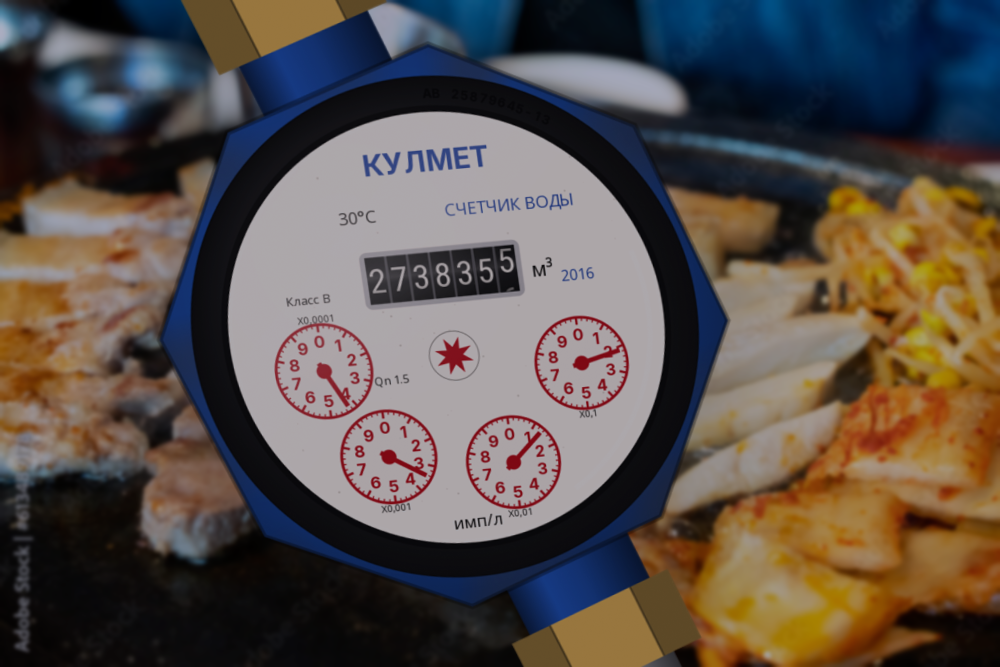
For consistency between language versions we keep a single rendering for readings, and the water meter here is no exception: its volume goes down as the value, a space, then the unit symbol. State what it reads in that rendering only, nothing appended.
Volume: 2738355.2134 m³
